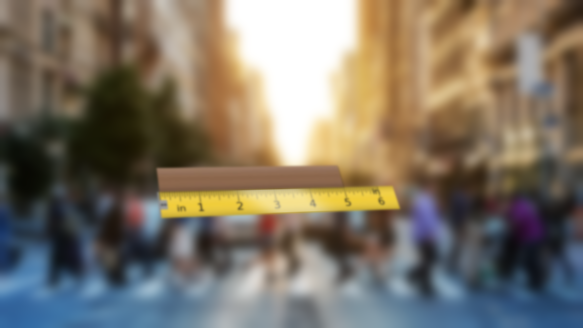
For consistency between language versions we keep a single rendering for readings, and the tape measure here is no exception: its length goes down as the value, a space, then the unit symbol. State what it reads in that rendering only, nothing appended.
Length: 5 in
